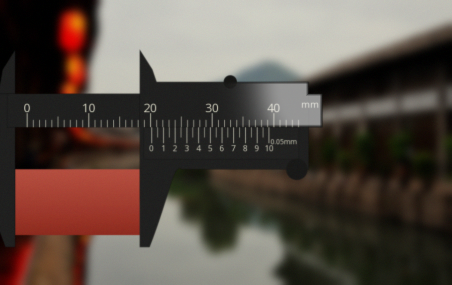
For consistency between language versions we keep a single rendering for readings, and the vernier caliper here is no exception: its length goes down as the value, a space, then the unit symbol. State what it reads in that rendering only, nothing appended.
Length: 20.2 mm
